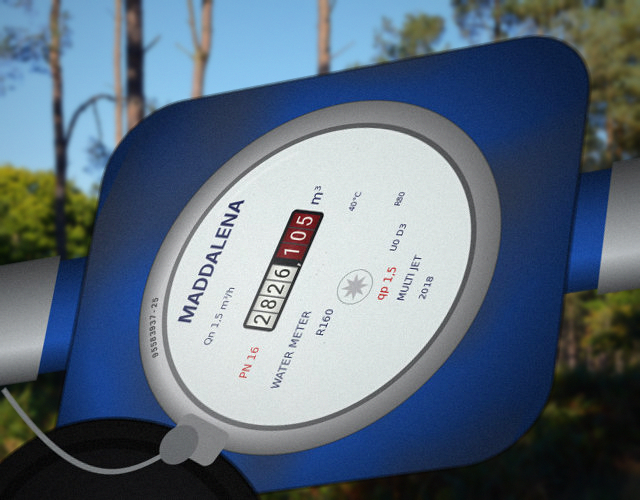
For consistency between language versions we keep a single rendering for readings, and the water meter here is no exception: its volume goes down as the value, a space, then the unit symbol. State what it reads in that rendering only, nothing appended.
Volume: 2826.105 m³
